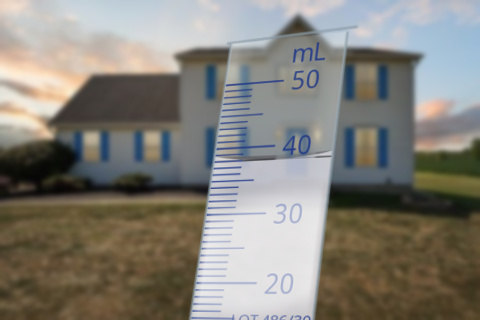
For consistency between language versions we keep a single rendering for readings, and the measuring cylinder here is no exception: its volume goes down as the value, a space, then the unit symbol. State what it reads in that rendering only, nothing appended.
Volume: 38 mL
